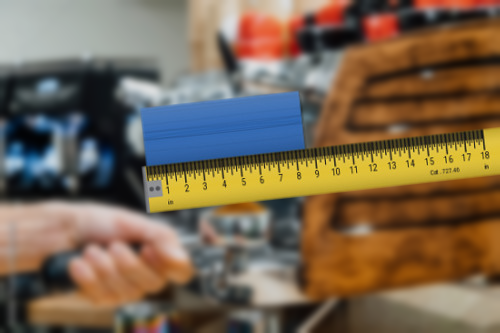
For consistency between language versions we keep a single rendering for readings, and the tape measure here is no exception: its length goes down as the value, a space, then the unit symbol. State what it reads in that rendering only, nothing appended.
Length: 8.5 in
